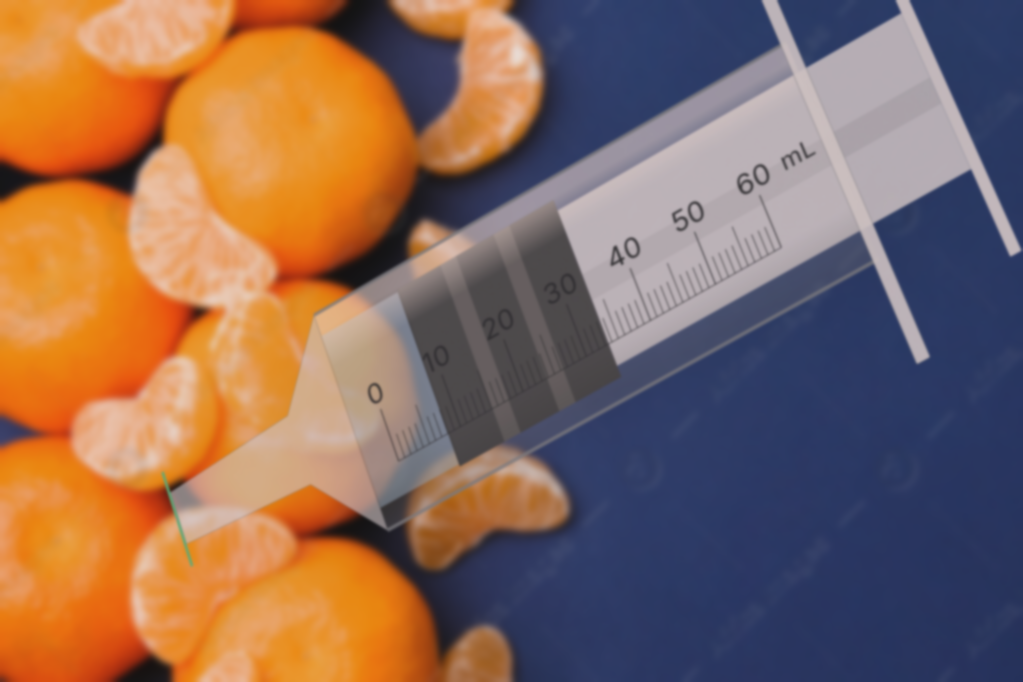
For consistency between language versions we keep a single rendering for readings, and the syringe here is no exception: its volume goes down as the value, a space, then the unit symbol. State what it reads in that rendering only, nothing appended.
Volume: 8 mL
